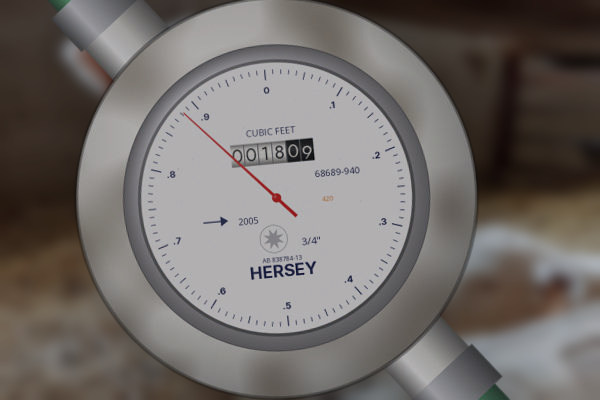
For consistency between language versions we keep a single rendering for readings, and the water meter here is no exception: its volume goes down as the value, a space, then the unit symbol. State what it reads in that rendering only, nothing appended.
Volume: 1808.88 ft³
